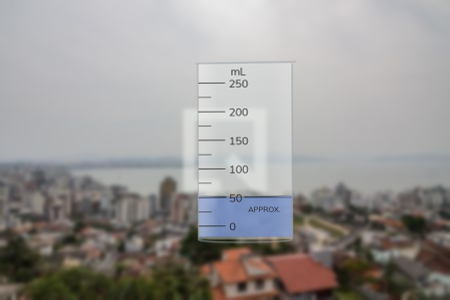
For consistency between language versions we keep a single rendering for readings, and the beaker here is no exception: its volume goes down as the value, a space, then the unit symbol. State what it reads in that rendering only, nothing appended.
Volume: 50 mL
